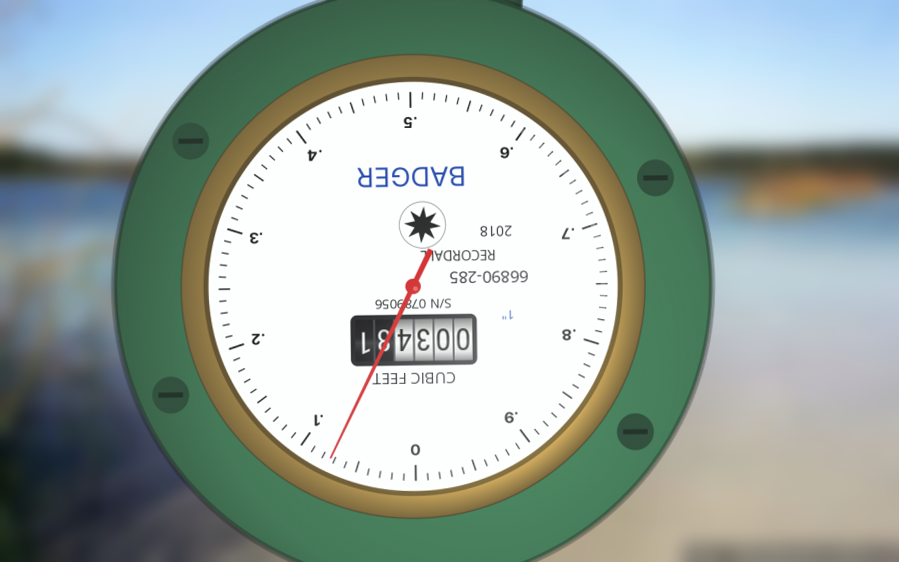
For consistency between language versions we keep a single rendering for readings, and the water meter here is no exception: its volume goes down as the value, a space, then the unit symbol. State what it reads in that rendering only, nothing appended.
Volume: 3481.07 ft³
